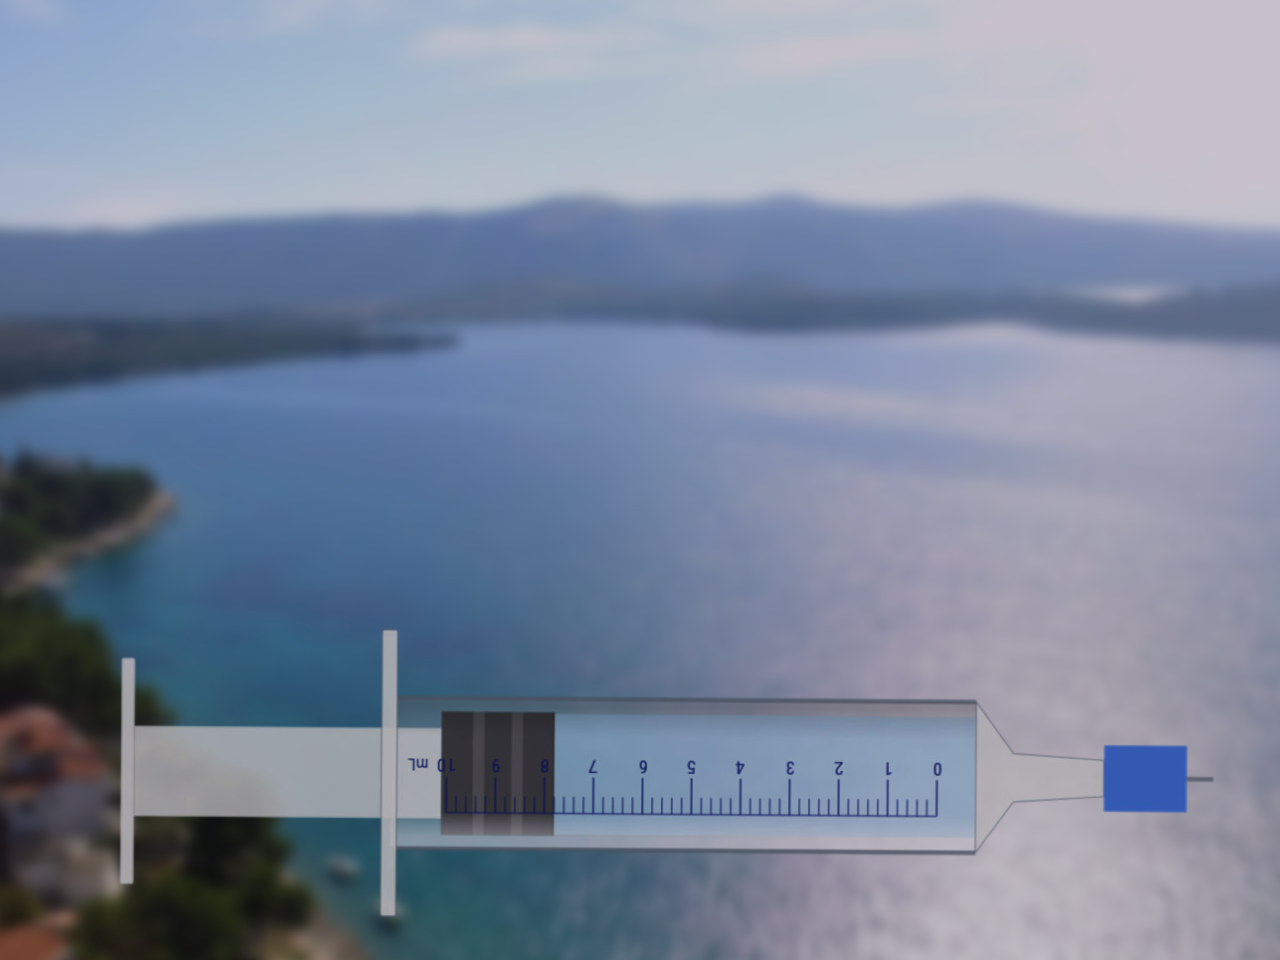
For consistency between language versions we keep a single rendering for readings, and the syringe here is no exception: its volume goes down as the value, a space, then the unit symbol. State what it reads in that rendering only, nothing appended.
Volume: 7.8 mL
